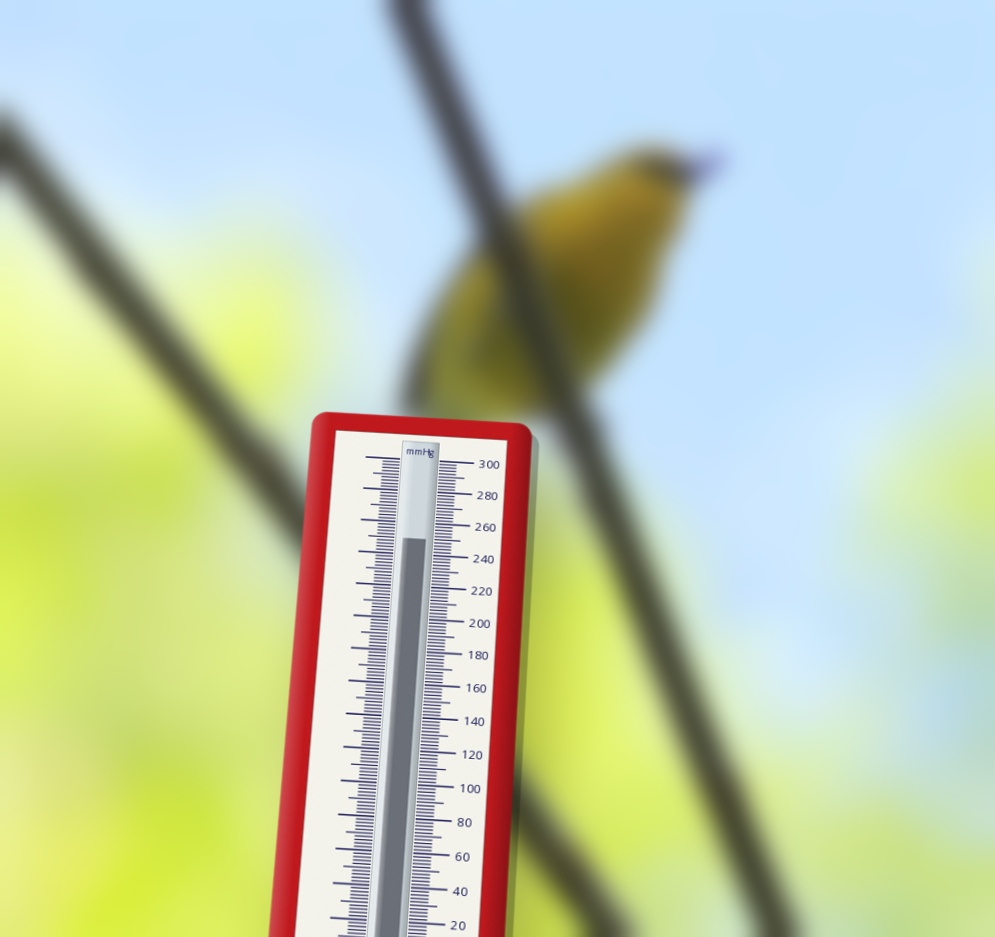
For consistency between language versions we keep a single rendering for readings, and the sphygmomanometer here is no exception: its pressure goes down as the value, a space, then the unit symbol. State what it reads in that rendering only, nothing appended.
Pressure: 250 mmHg
